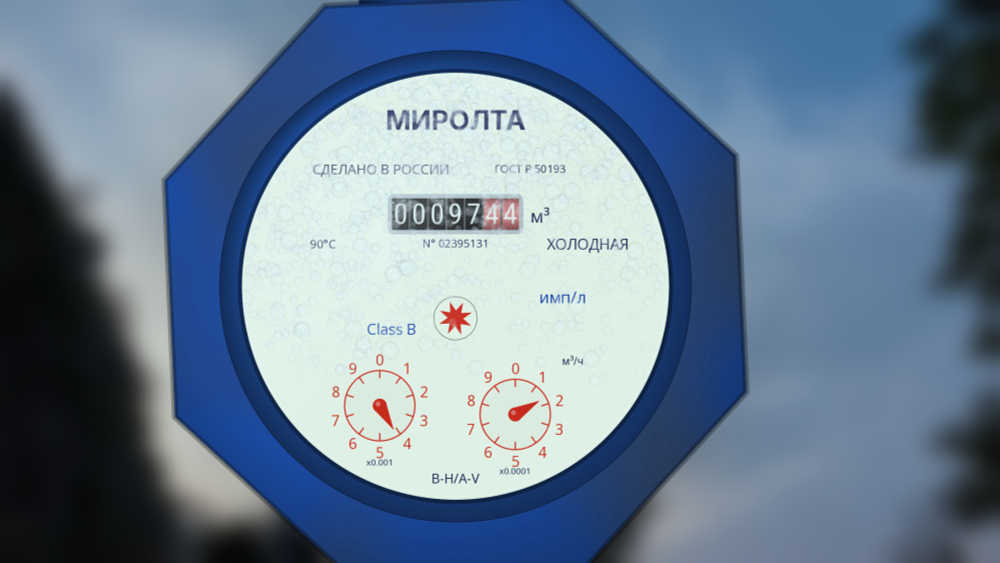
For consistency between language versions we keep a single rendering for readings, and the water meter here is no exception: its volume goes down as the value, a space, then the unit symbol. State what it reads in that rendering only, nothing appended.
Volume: 97.4441 m³
